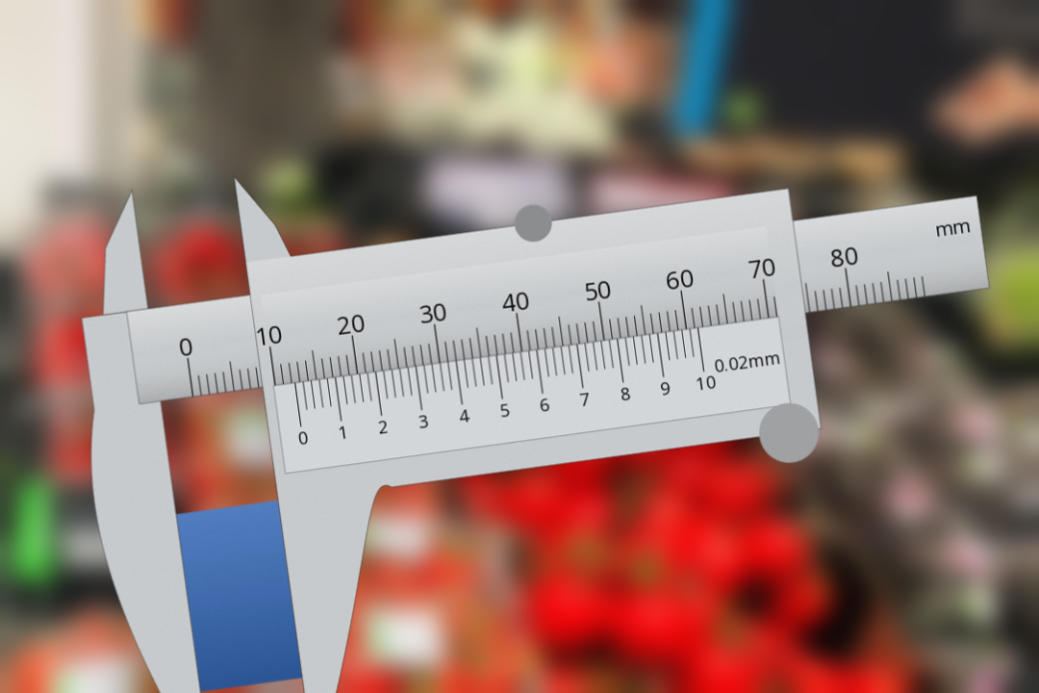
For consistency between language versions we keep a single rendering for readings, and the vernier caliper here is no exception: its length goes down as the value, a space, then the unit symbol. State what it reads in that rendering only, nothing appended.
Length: 12.4 mm
